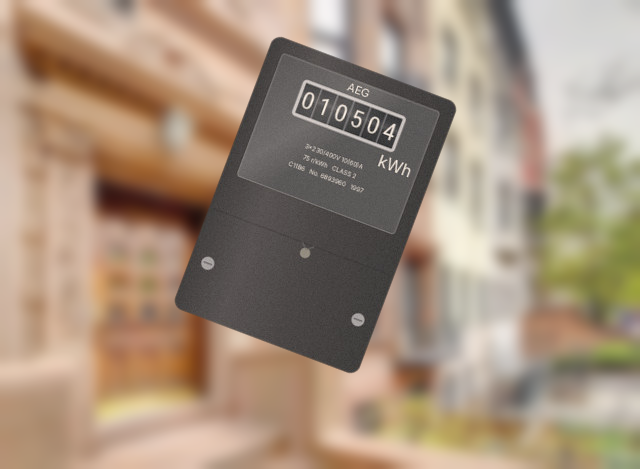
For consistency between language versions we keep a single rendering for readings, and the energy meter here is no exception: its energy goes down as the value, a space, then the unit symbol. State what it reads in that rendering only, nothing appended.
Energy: 10504 kWh
